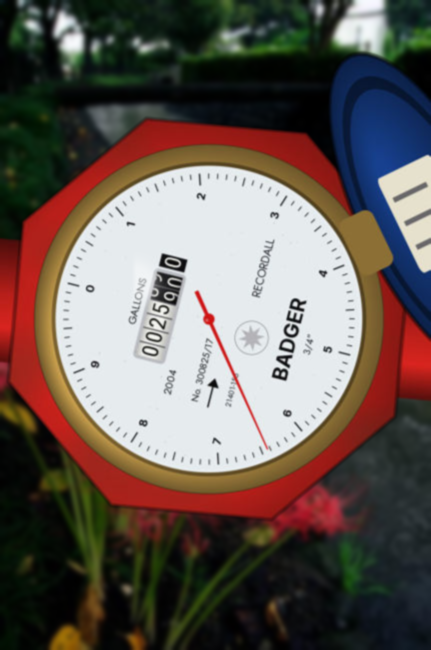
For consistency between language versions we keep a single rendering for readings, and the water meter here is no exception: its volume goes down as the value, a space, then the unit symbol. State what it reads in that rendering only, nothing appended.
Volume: 25896.4 gal
